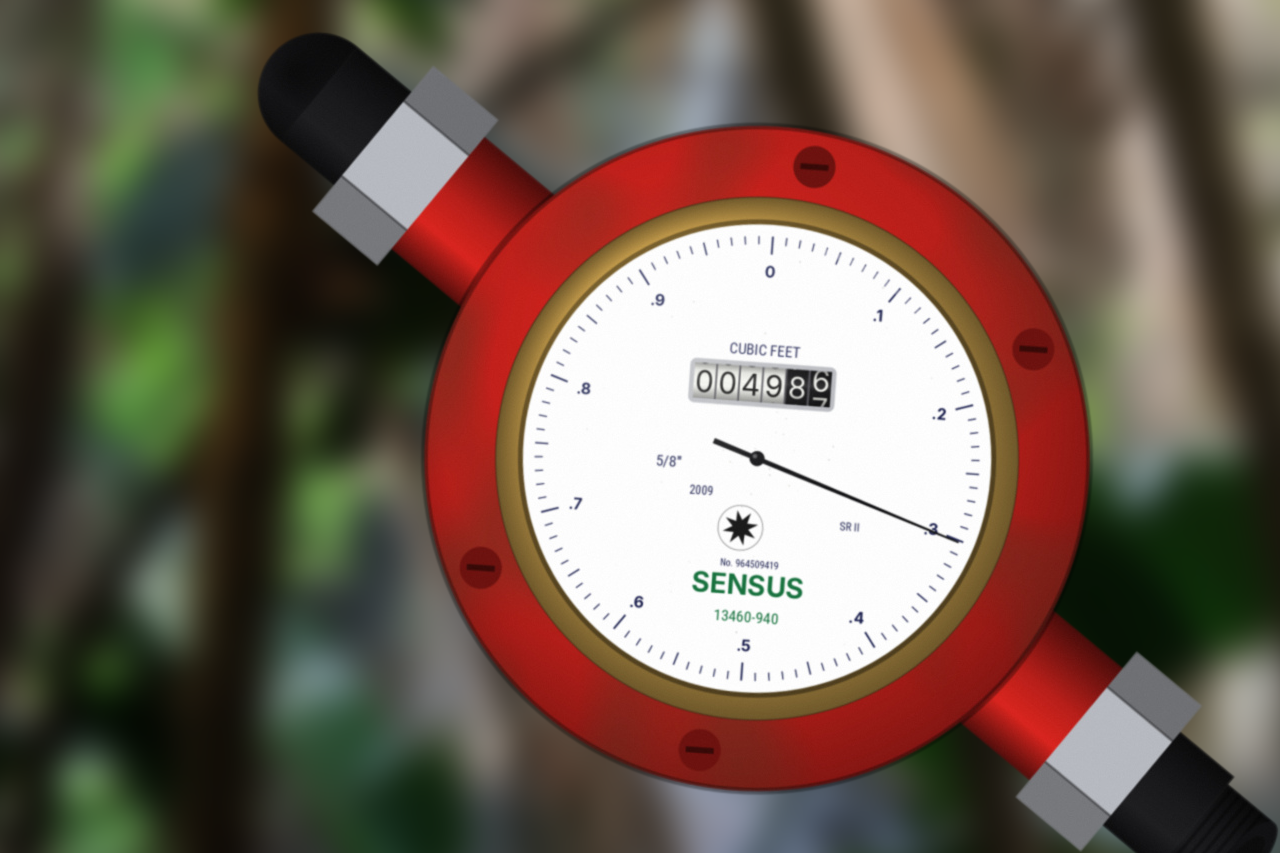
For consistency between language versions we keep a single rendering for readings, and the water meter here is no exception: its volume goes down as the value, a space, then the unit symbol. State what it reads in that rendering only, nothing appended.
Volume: 4986.30 ft³
